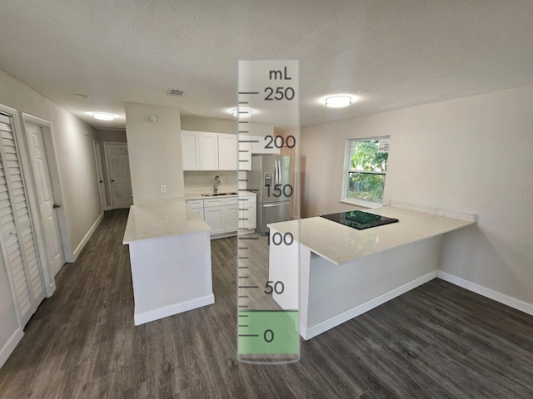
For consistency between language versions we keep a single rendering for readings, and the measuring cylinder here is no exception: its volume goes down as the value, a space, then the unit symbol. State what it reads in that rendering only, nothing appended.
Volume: 25 mL
